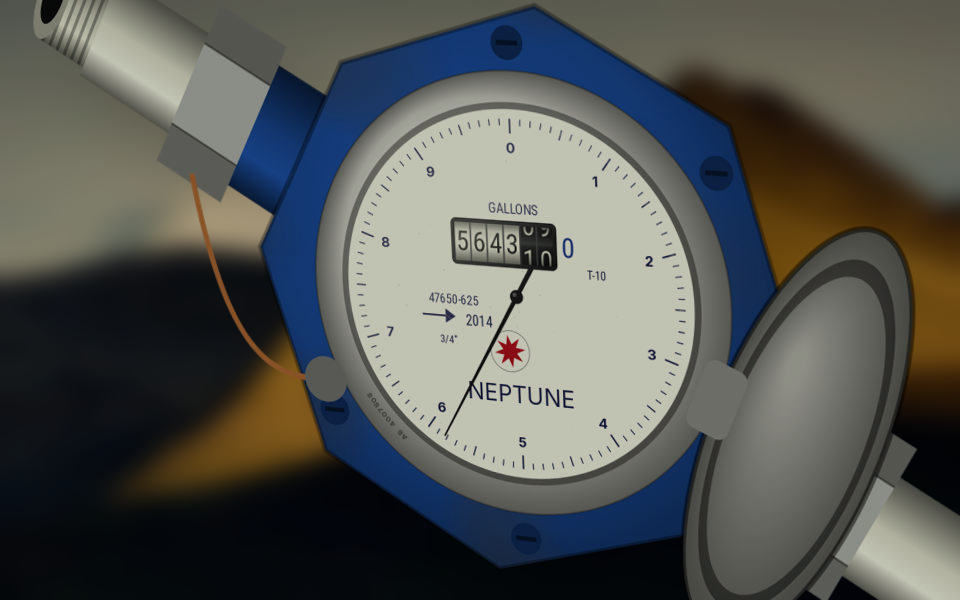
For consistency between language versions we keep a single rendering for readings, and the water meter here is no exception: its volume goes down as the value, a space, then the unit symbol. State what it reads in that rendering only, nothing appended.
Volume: 5643095.8 gal
